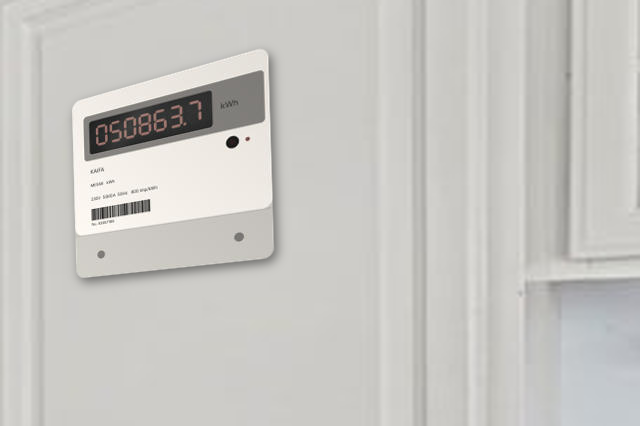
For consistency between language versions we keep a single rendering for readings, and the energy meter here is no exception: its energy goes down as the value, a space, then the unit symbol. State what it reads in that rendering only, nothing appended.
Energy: 50863.7 kWh
